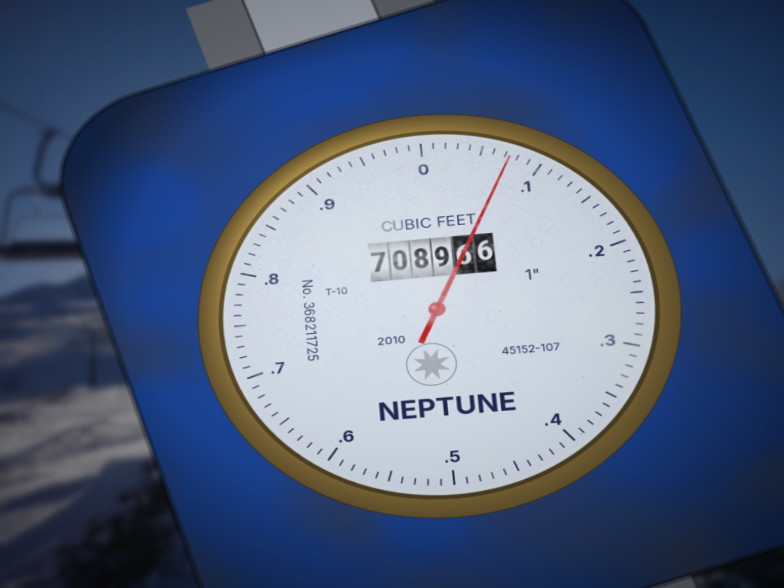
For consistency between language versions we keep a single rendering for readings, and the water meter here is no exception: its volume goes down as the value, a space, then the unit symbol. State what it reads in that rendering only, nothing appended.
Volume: 708966.07 ft³
